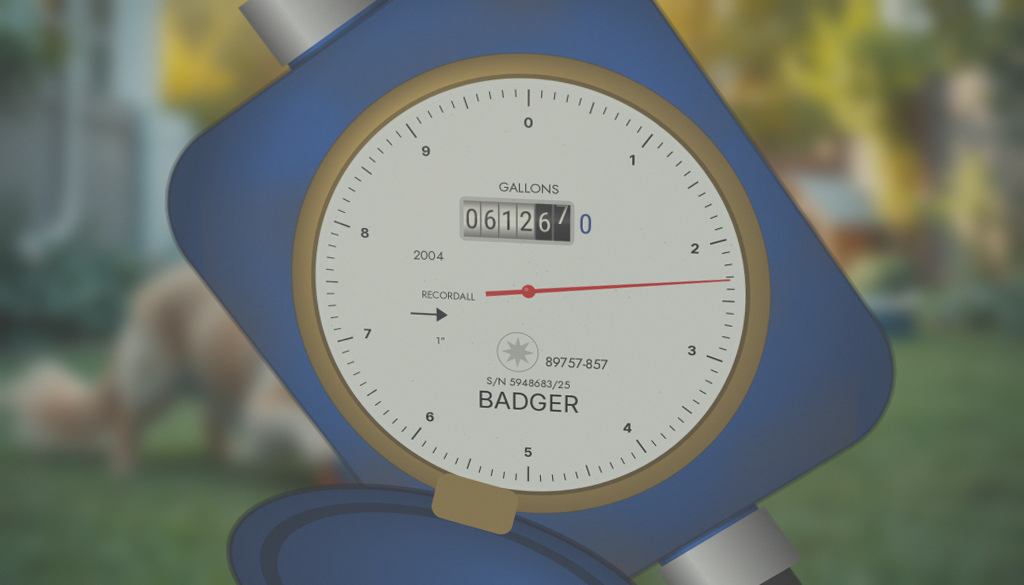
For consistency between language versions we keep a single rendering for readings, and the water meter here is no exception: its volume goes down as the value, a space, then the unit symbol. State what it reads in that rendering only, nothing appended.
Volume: 612672.3 gal
